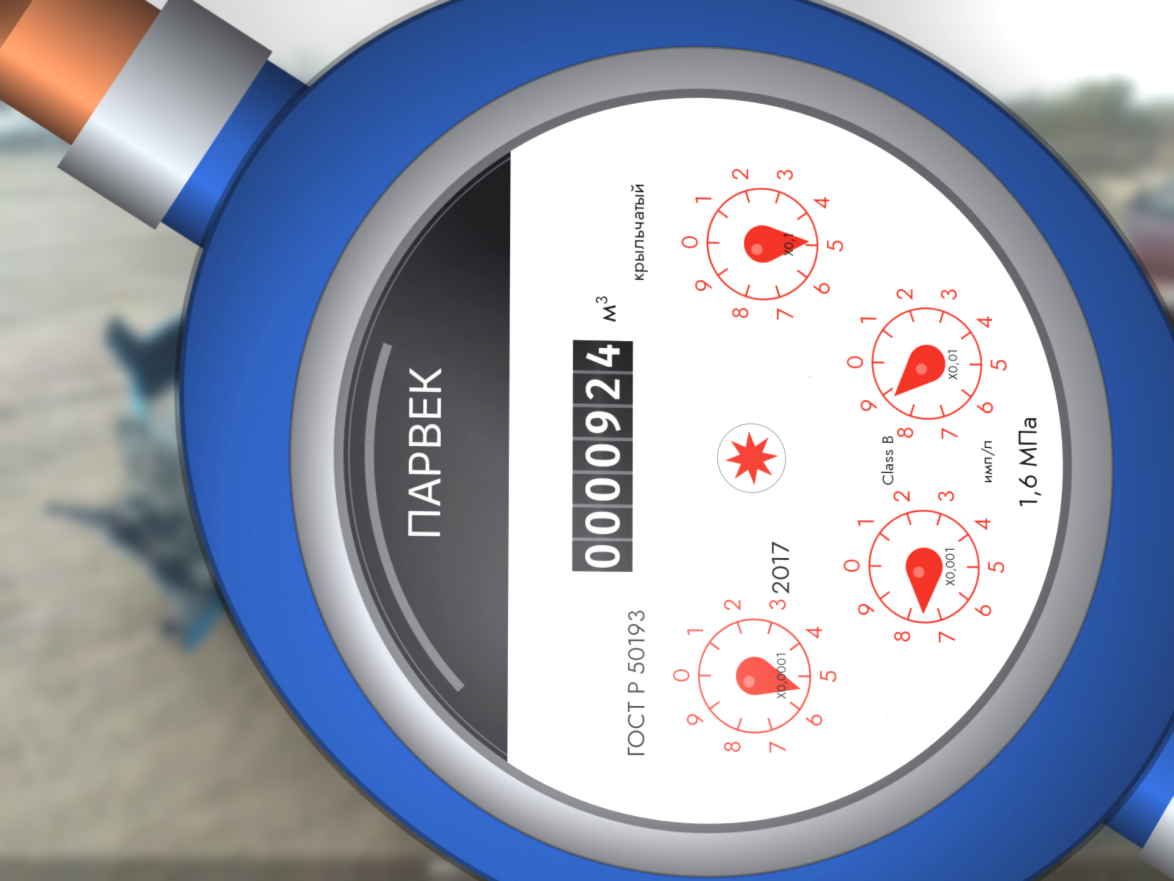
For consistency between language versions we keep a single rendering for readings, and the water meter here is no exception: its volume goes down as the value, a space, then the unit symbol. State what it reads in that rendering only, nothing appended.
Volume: 924.4875 m³
